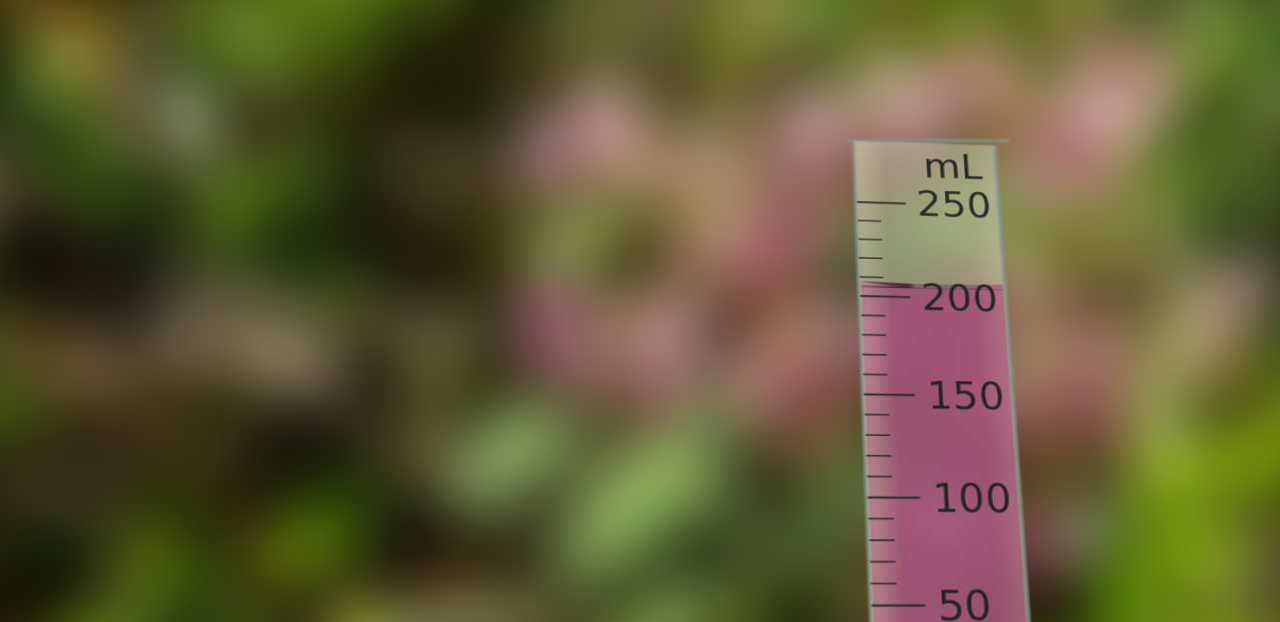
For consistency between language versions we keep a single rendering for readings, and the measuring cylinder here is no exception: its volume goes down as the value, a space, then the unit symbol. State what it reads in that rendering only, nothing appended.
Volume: 205 mL
